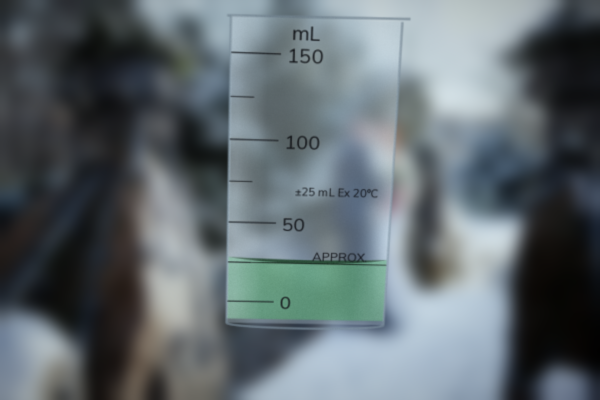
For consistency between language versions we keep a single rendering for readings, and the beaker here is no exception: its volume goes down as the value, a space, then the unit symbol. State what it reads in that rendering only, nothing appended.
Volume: 25 mL
